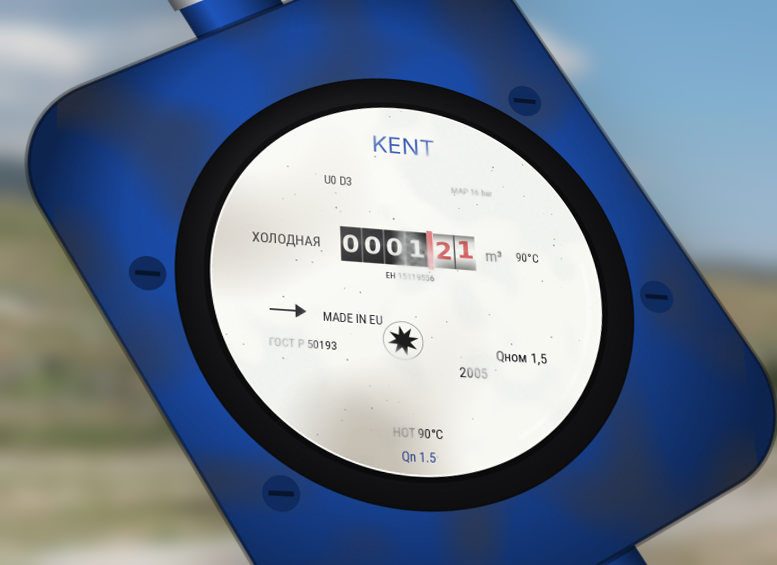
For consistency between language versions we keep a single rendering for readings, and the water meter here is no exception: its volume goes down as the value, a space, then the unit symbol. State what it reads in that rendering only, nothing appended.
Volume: 1.21 m³
